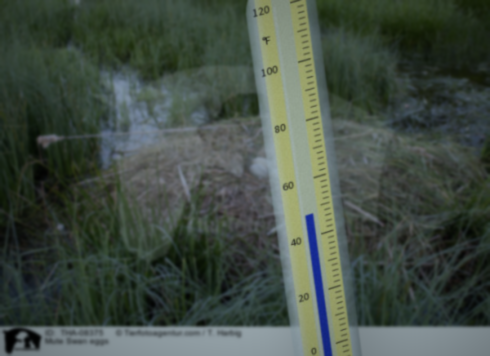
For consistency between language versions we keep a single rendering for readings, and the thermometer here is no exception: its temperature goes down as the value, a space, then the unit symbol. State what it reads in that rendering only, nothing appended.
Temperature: 48 °F
